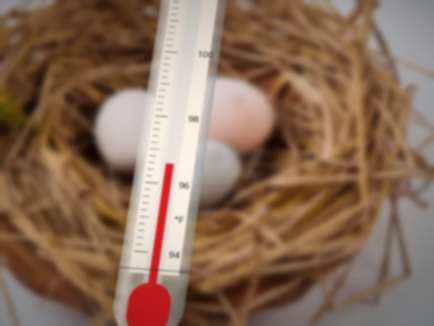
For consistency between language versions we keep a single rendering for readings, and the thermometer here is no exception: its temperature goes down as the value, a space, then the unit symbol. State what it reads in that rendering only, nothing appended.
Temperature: 96.6 °F
